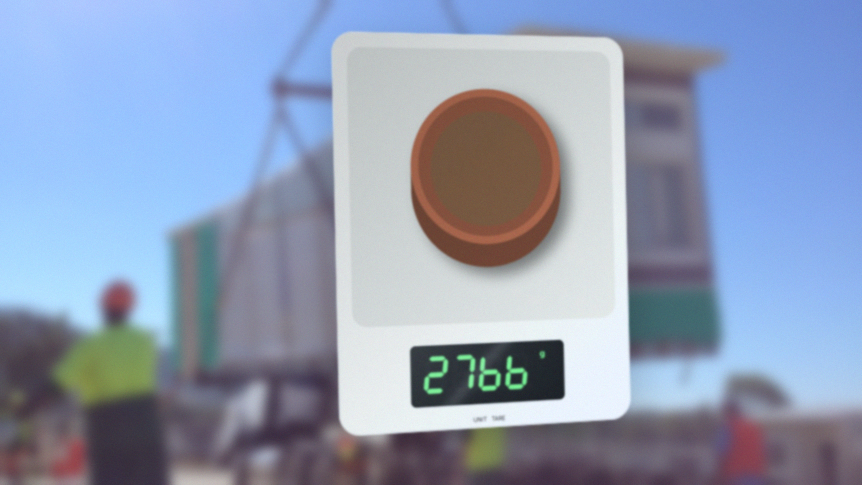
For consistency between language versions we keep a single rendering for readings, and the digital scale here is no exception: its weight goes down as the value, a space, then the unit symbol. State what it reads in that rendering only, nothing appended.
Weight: 2766 g
